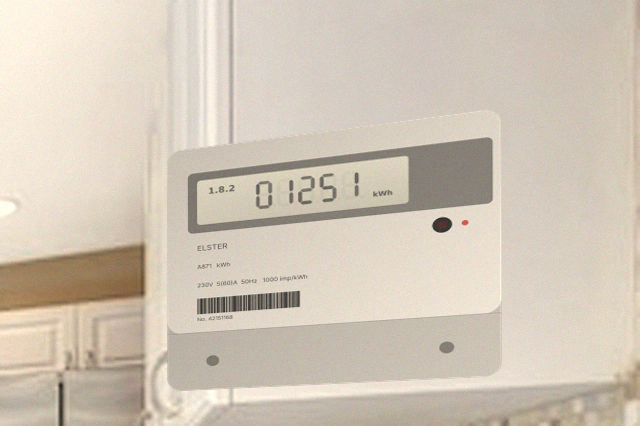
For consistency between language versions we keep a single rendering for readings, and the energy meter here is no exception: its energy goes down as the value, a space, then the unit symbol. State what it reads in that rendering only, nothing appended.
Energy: 1251 kWh
